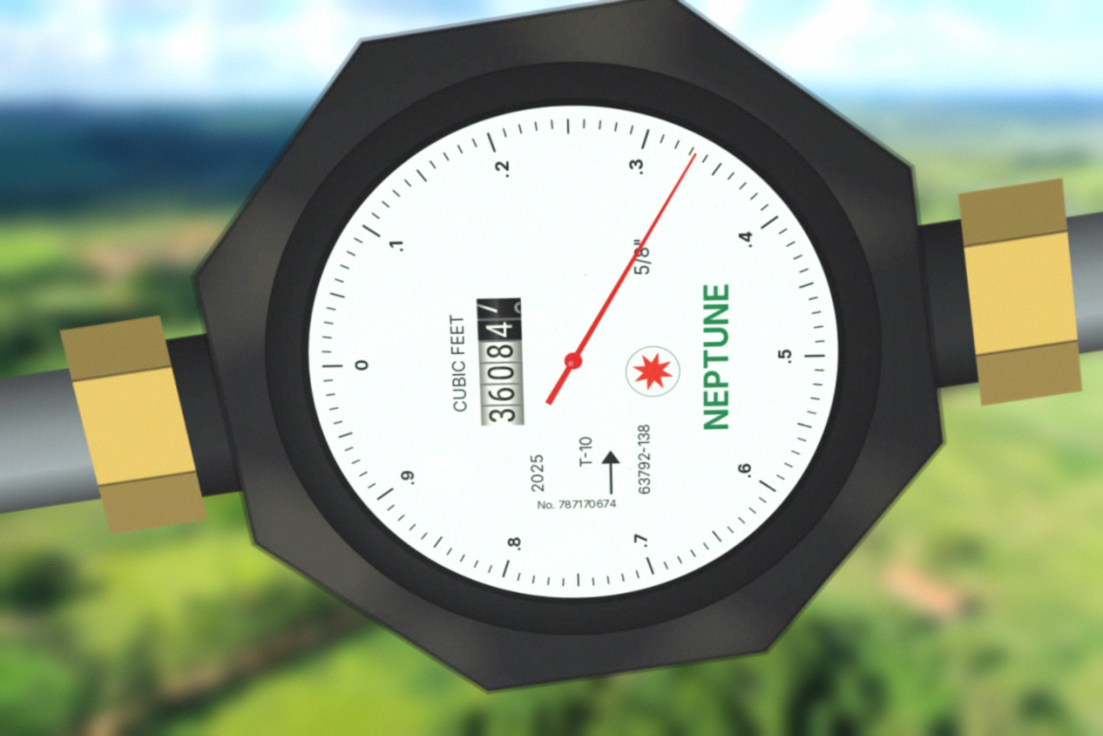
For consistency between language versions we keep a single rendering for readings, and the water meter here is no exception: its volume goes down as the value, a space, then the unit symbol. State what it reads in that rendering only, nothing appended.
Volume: 360847.33 ft³
